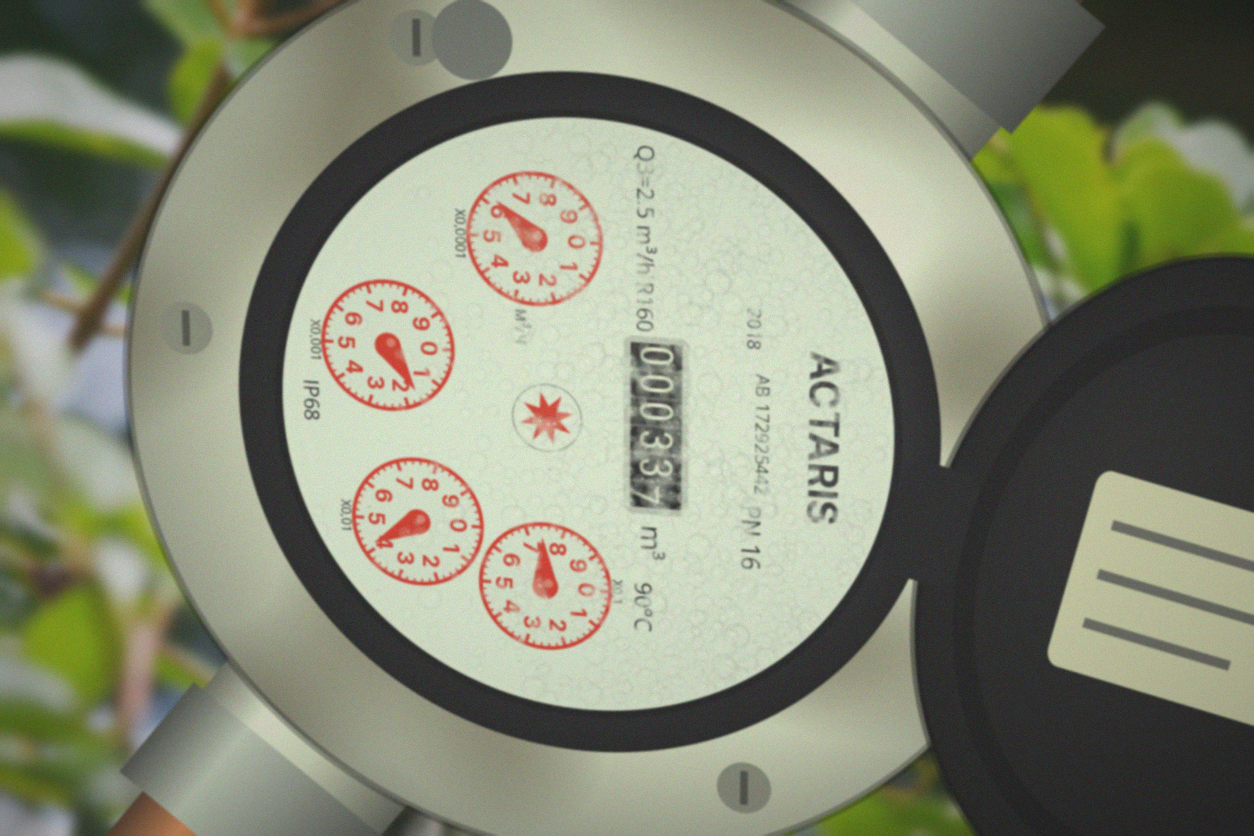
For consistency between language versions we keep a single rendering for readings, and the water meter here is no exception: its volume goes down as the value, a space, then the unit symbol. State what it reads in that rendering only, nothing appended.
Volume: 336.7416 m³
